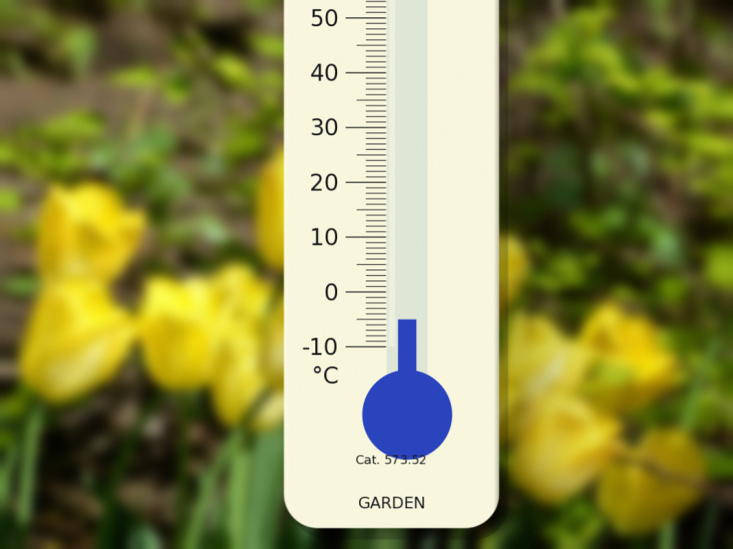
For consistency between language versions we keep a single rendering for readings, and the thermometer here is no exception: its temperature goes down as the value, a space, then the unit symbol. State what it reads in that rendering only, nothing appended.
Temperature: -5 °C
